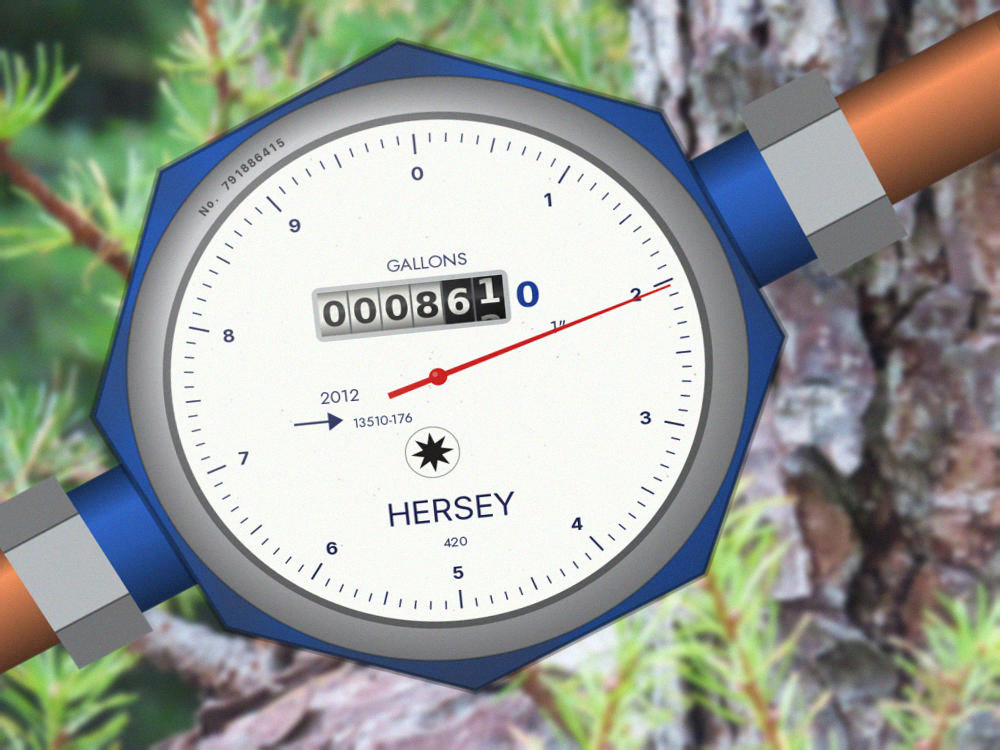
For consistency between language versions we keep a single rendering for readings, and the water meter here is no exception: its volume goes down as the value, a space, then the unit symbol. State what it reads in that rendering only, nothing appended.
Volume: 8612.0 gal
